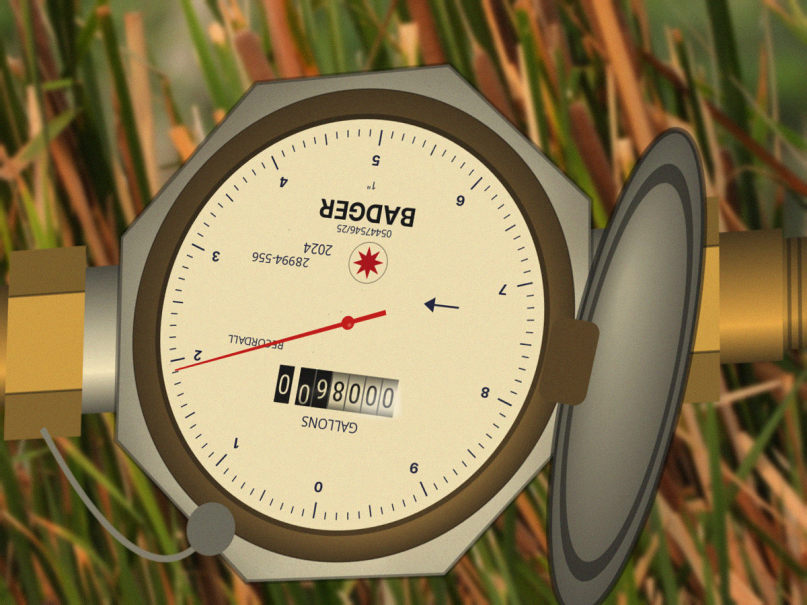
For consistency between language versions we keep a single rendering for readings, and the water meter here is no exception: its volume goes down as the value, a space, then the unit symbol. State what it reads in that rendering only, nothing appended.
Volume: 8601.9 gal
